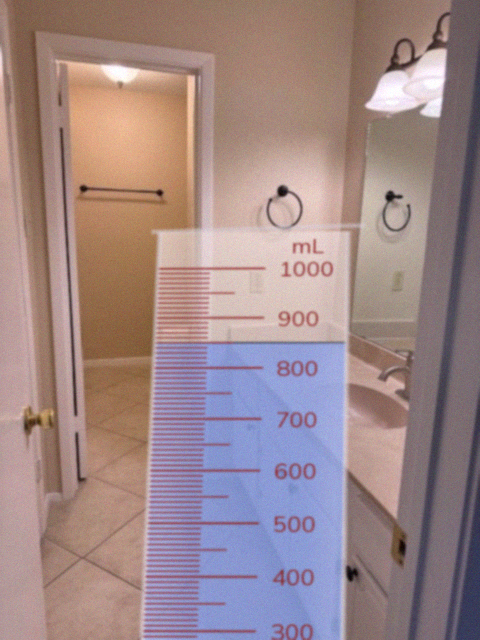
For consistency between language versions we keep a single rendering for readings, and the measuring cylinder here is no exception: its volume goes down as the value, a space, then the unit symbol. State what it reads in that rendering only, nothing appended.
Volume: 850 mL
